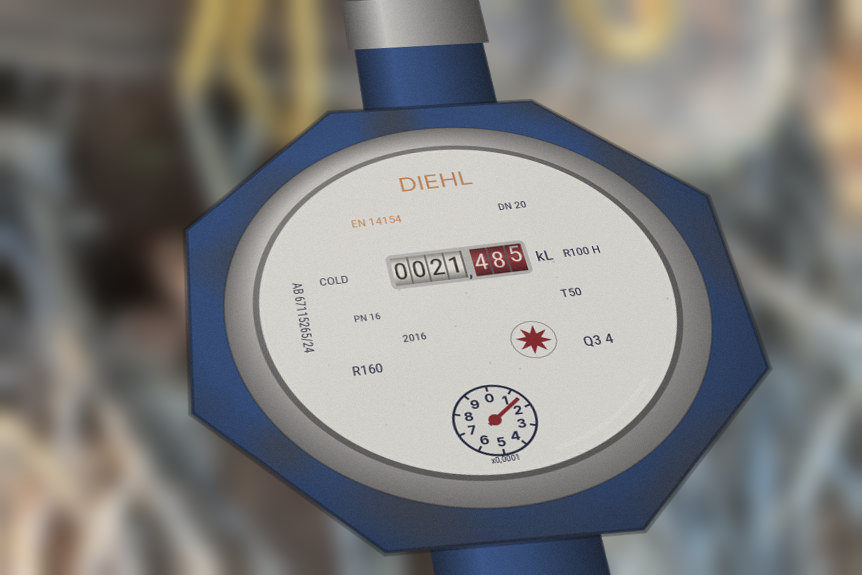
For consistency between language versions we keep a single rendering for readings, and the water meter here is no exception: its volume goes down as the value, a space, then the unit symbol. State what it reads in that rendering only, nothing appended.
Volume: 21.4851 kL
